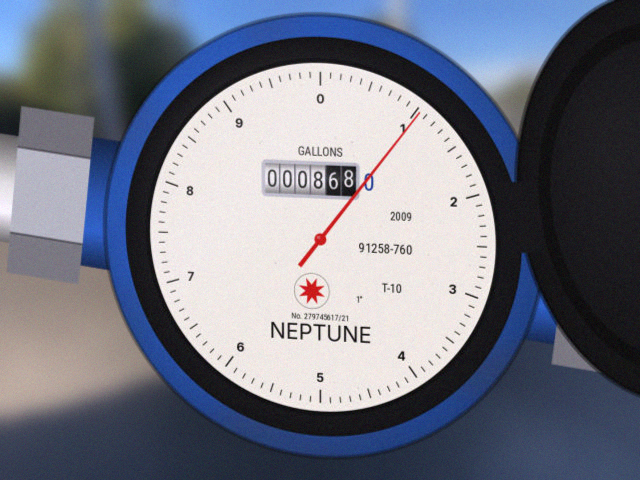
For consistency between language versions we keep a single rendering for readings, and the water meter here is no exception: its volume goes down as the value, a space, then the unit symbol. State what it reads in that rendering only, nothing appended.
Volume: 8681.0 gal
